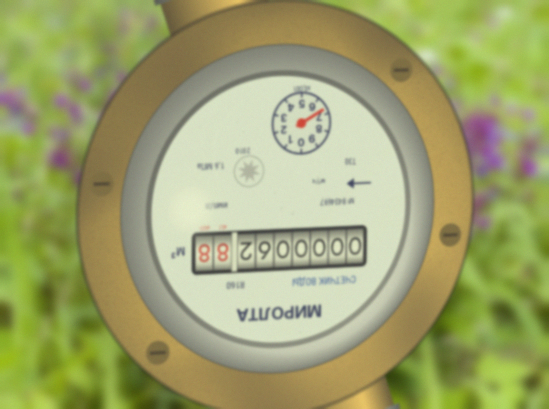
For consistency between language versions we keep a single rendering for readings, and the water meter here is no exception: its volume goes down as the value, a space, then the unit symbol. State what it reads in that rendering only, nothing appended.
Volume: 62.886 m³
